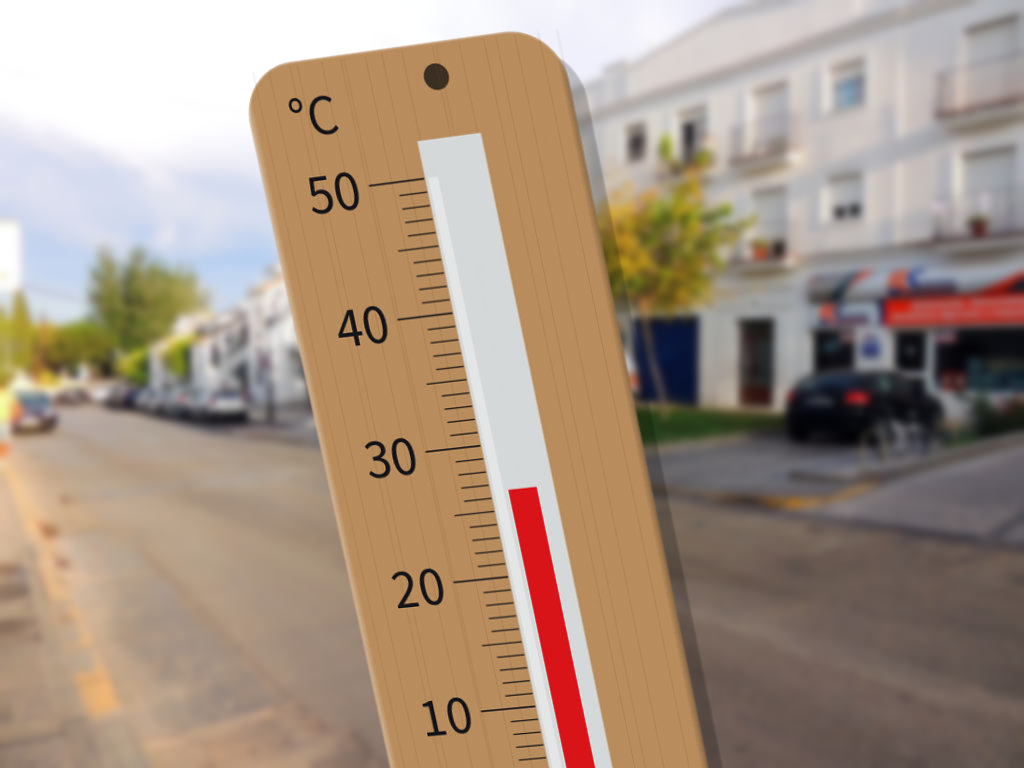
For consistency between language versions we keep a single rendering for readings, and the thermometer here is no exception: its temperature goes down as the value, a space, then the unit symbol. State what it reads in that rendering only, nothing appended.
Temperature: 26.5 °C
